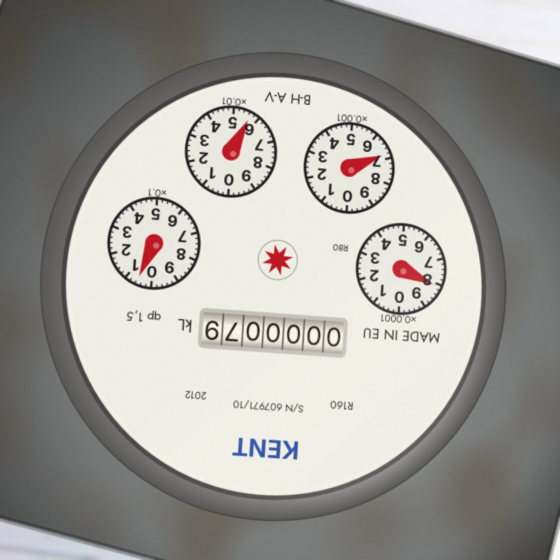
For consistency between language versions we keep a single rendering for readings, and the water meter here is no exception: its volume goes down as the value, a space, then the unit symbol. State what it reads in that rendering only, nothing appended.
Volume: 79.0568 kL
